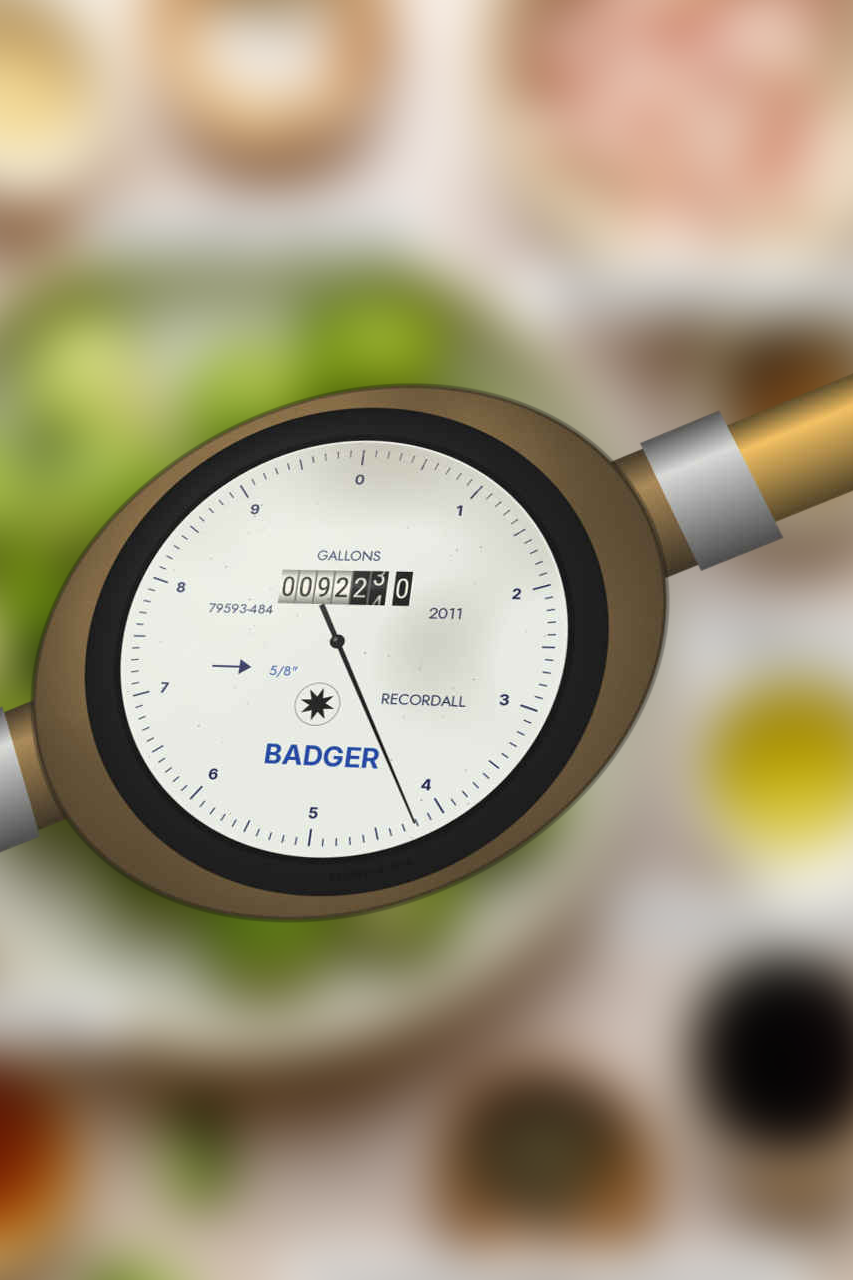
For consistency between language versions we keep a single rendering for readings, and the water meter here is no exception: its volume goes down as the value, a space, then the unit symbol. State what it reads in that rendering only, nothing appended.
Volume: 92234.2 gal
